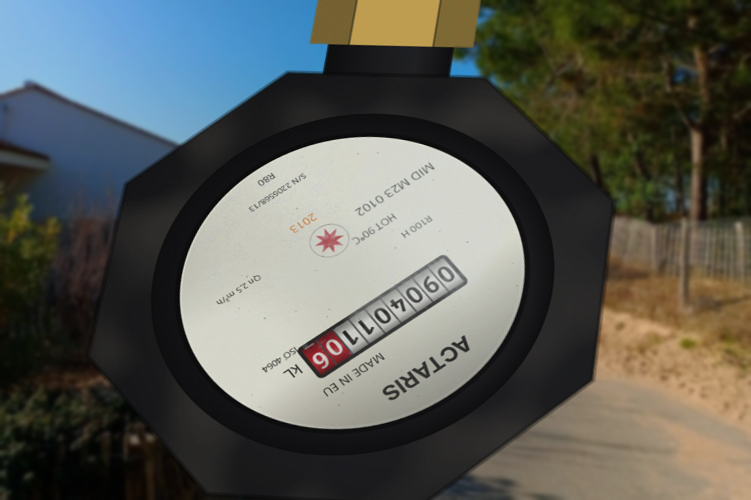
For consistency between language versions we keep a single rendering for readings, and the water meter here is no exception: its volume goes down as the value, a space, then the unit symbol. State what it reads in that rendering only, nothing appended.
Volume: 904011.06 kL
